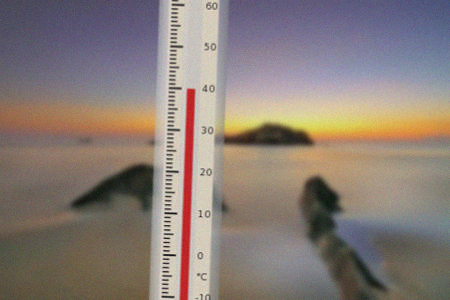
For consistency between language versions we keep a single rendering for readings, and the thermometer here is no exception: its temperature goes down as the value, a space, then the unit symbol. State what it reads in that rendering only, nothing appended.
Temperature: 40 °C
